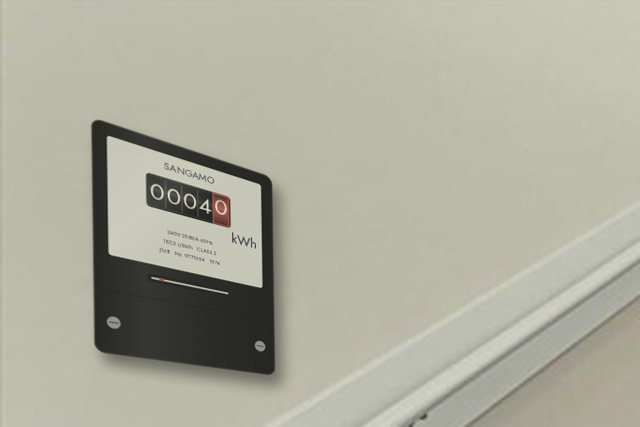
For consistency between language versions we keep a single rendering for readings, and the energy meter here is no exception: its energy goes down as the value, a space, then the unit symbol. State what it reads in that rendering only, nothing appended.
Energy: 4.0 kWh
